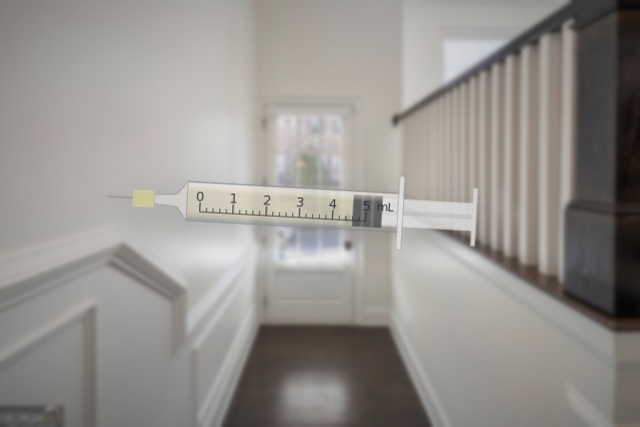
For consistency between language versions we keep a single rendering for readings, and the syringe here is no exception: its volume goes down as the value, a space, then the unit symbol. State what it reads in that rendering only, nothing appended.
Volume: 4.6 mL
